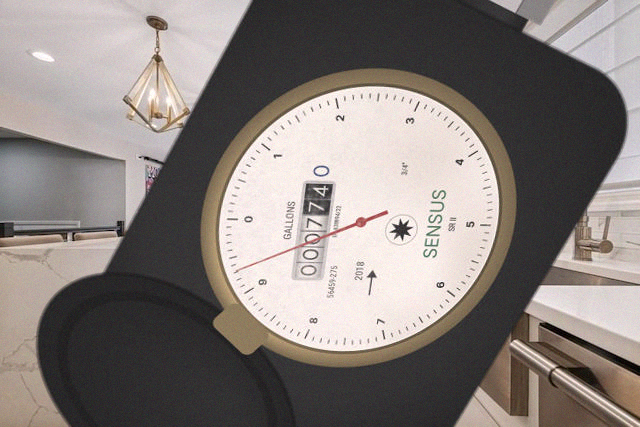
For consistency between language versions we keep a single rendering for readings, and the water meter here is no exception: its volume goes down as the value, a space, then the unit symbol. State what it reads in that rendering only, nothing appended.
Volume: 7739.3 gal
